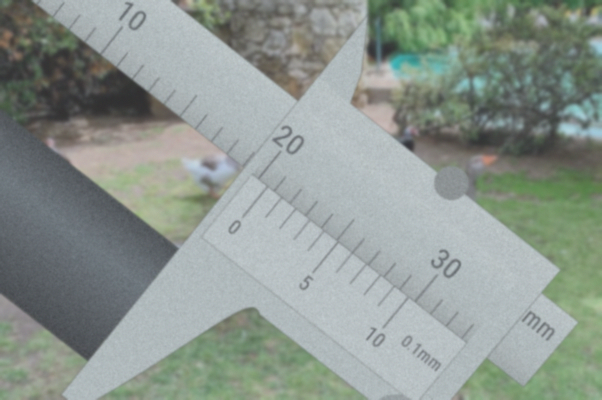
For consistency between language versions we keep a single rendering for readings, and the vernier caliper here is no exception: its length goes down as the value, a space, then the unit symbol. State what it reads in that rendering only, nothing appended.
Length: 20.6 mm
